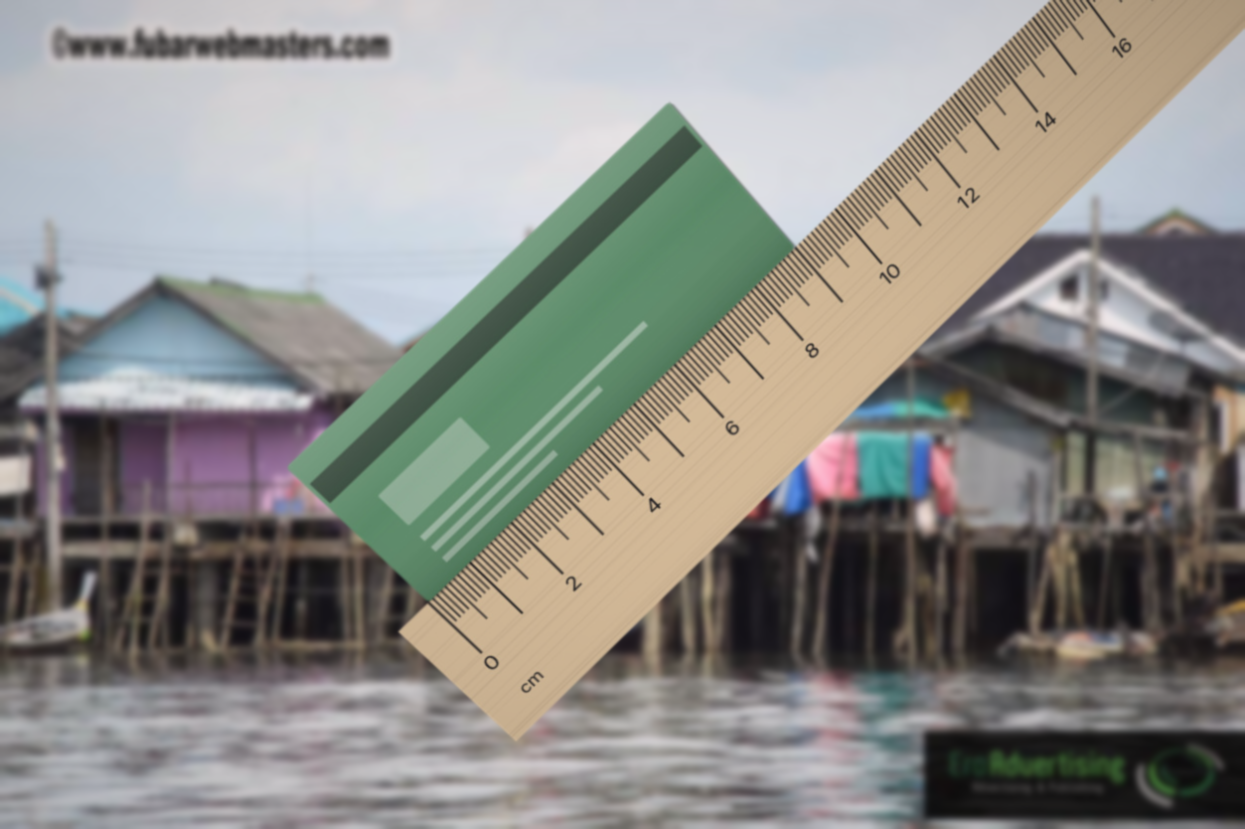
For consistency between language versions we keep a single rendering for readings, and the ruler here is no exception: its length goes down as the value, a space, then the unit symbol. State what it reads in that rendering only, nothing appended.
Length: 9 cm
